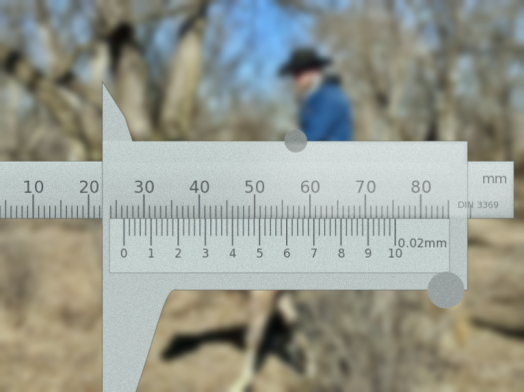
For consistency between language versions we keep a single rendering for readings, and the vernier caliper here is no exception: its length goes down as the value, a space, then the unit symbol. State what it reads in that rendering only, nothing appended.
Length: 26.4 mm
